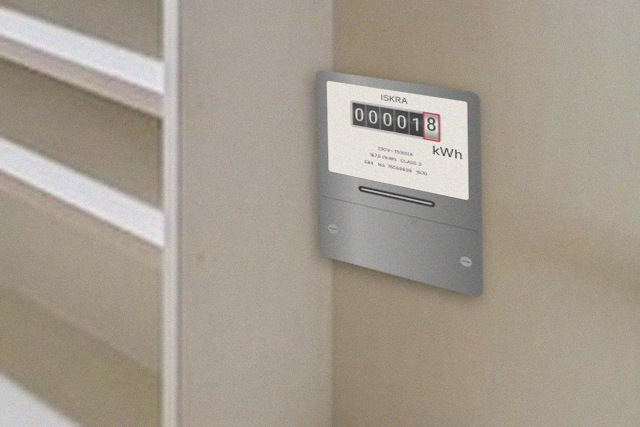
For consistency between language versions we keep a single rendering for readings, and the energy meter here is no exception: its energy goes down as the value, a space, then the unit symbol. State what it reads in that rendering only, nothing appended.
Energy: 1.8 kWh
